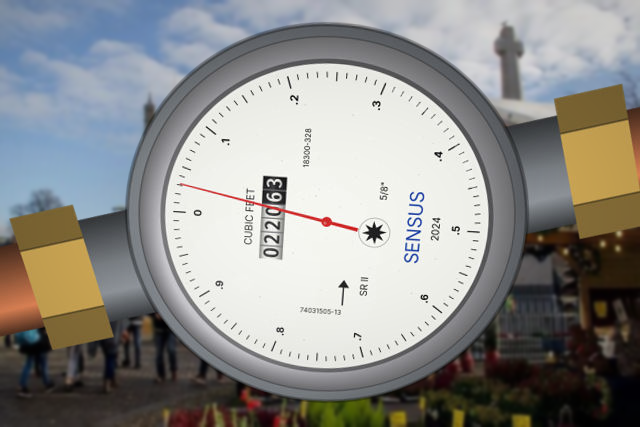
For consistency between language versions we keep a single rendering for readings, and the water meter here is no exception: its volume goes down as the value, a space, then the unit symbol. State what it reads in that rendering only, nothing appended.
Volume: 22063.03 ft³
